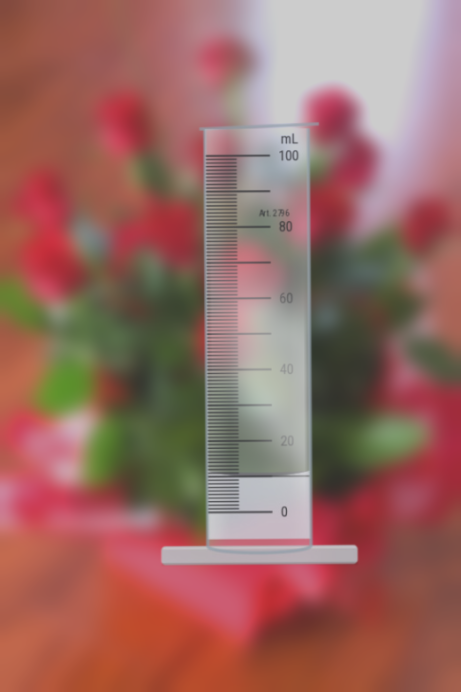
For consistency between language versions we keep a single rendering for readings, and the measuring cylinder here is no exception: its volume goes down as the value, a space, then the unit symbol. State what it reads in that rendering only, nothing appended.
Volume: 10 mL
